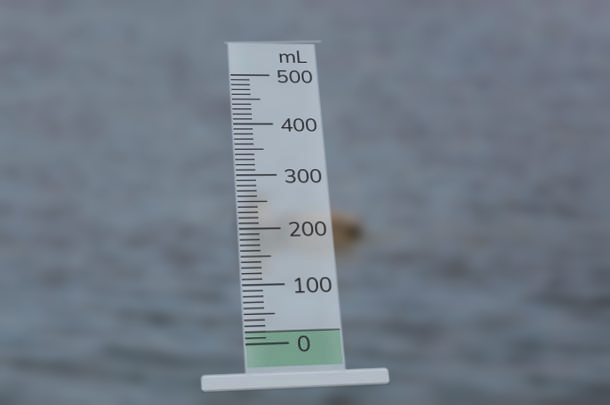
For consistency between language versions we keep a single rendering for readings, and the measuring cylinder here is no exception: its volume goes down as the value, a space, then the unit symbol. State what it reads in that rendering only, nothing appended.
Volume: 20 mL
